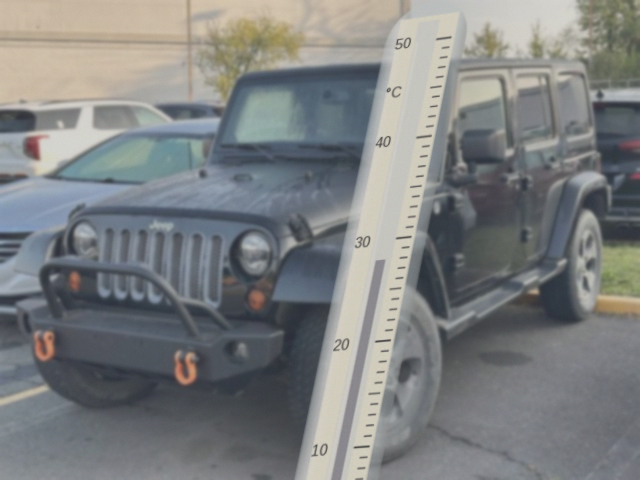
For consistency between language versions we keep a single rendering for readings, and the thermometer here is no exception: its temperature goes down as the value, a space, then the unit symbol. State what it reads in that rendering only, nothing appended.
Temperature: 28 °C
